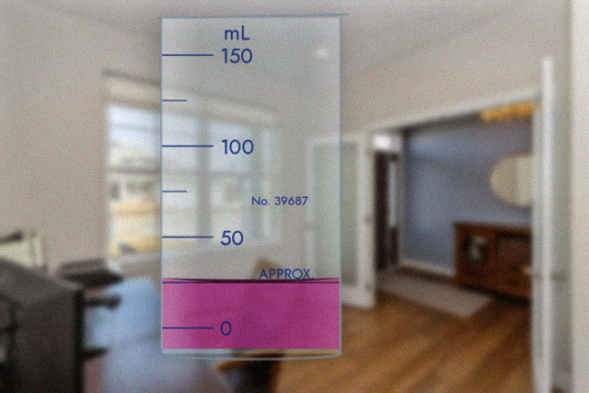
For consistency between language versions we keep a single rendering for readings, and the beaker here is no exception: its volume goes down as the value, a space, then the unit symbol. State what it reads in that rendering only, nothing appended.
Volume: 25 mL
